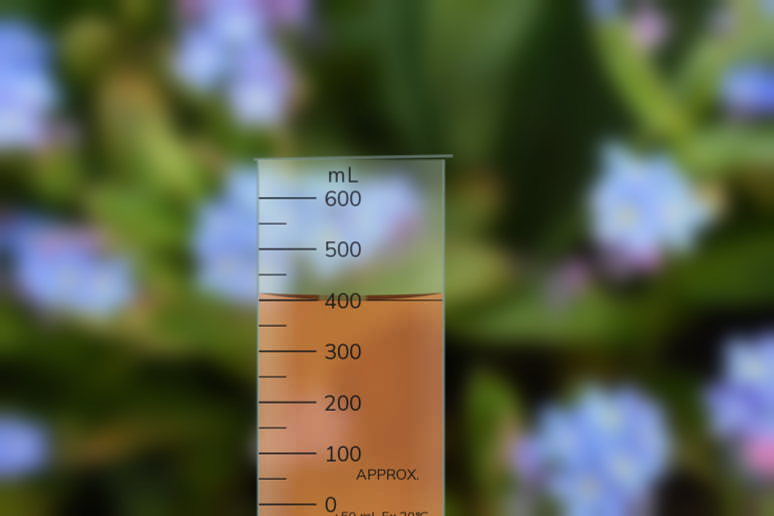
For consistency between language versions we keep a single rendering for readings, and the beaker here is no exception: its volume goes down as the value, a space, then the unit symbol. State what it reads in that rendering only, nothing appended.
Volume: 400 mL
